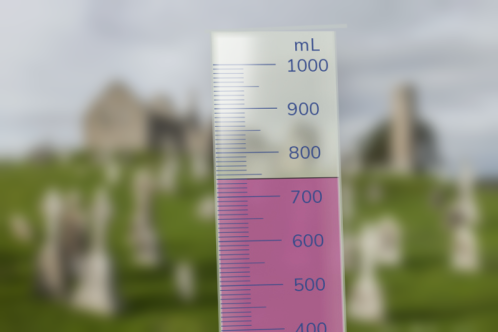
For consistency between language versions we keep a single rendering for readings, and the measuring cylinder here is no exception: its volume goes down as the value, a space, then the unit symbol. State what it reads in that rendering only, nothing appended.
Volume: 740 mL
